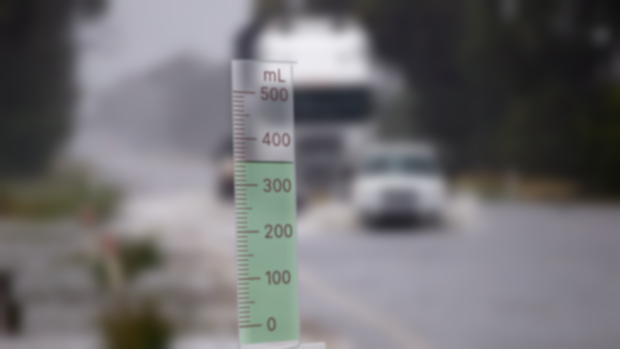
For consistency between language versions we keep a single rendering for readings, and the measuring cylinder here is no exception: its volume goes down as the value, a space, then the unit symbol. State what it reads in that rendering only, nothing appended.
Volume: 350 mL
